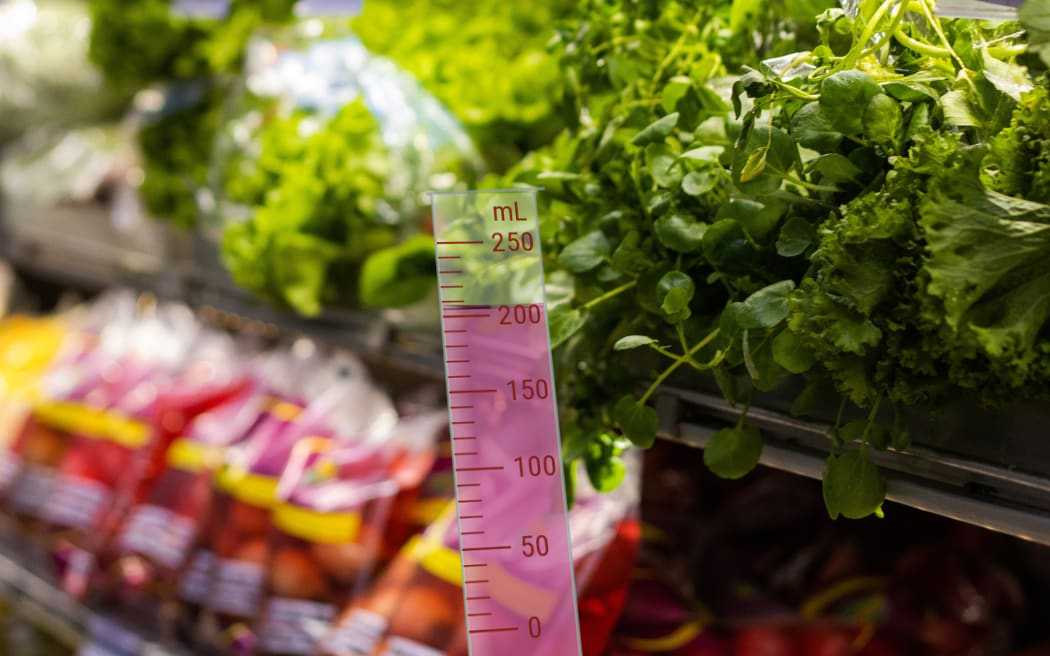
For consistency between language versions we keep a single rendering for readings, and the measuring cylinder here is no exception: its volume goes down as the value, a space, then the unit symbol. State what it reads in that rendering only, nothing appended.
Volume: 205 mL
